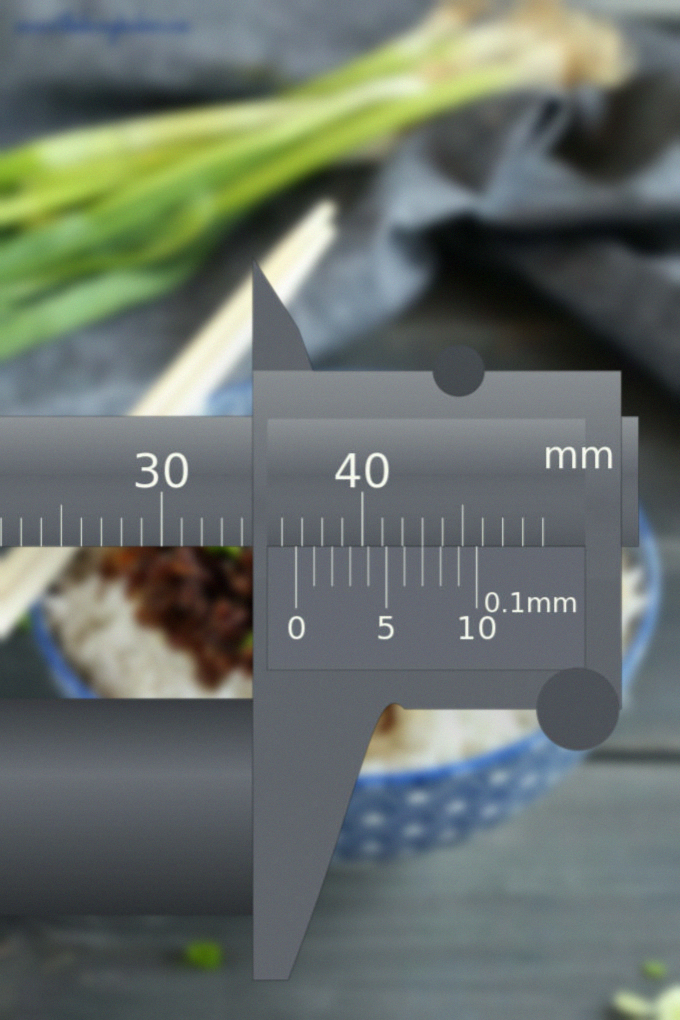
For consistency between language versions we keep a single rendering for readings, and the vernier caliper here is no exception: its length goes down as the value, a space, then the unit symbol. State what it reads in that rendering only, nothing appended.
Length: 36.7 mm
